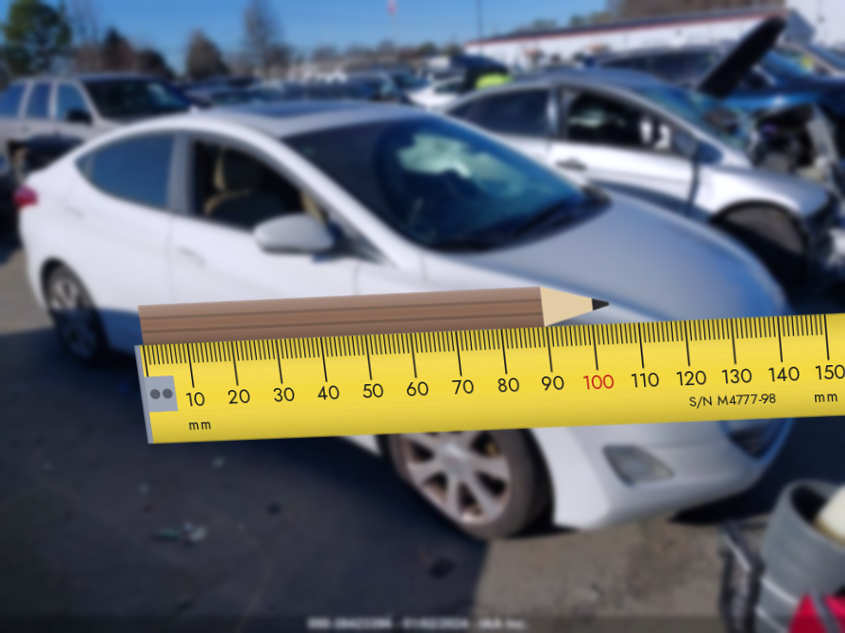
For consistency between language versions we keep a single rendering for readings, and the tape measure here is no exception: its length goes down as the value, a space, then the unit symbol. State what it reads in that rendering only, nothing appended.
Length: 104 mm
